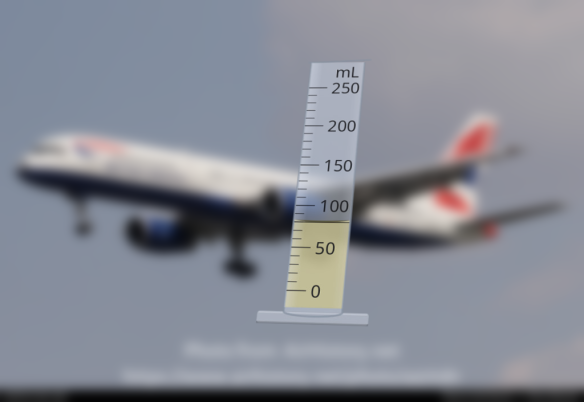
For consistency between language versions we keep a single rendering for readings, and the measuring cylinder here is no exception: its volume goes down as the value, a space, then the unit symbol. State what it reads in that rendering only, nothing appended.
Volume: 80 mL
